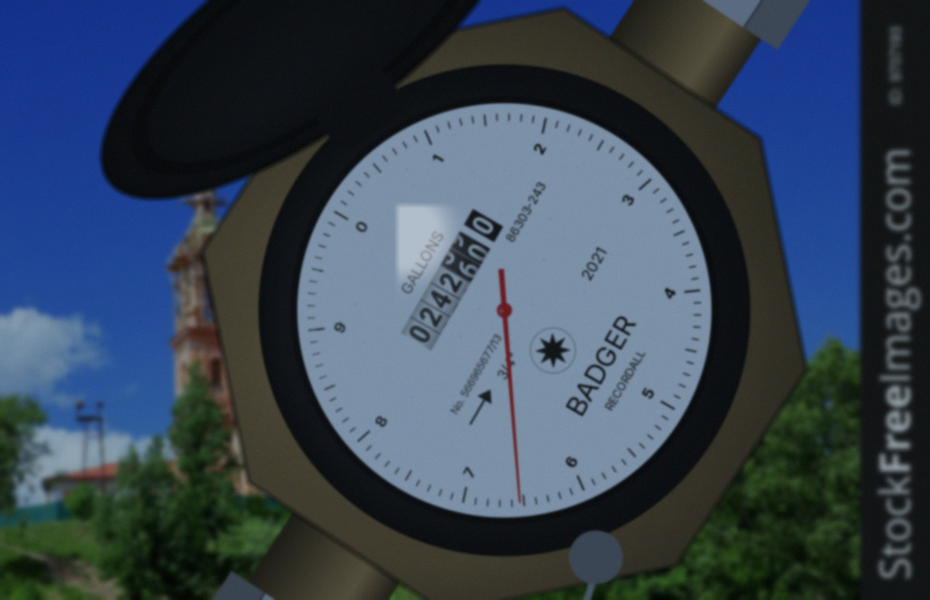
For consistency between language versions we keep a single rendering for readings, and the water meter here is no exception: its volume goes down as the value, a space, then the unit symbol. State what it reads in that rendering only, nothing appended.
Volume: 242596.5 gal
